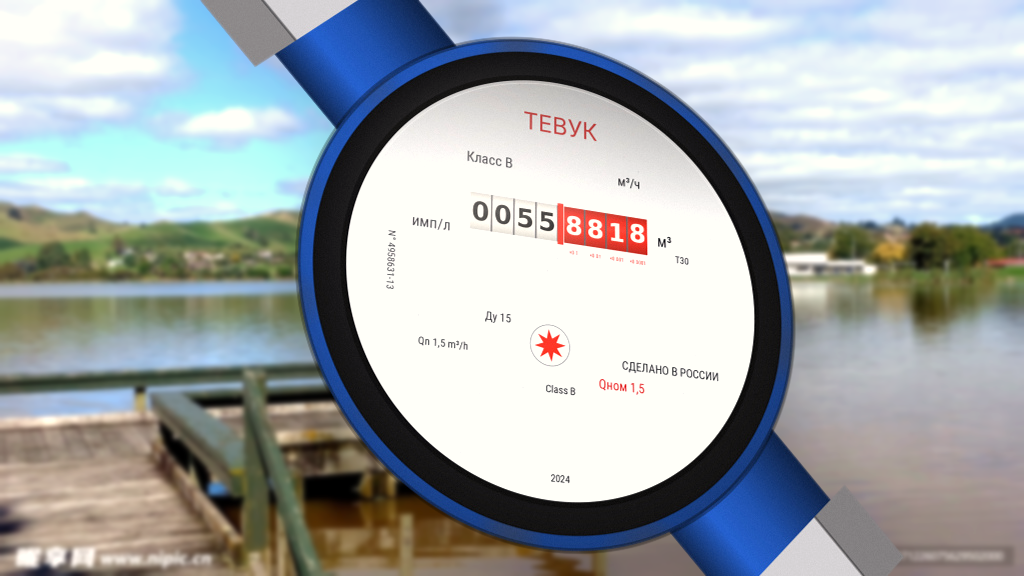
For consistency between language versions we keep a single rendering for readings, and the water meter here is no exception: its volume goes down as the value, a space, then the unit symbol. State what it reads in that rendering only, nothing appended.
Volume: 55.8818 m³
